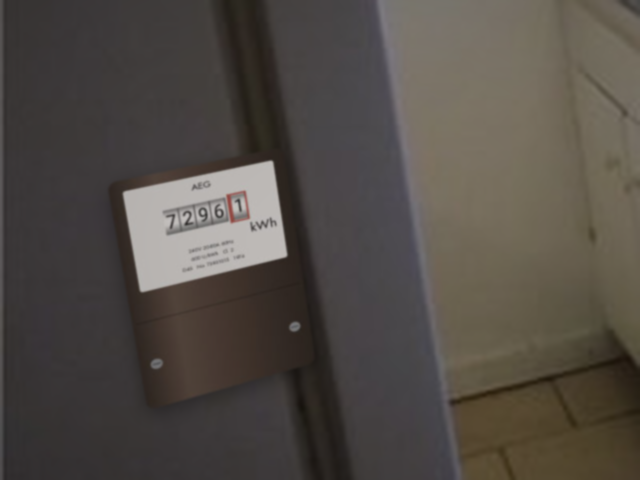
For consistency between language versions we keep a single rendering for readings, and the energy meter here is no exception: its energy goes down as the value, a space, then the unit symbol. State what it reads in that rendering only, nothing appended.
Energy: 7296.1 kWh
